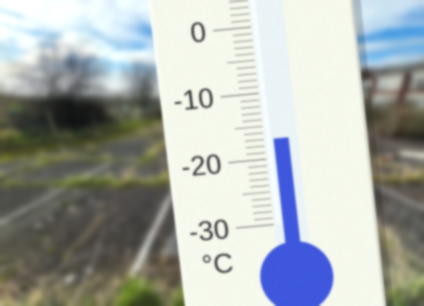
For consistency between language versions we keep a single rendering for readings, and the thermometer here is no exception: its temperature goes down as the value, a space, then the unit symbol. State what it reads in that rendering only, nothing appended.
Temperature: -17 °C
